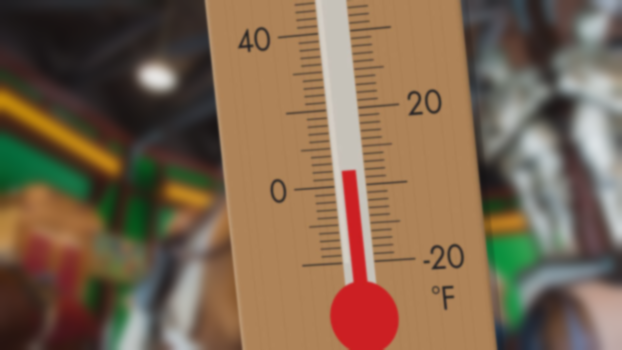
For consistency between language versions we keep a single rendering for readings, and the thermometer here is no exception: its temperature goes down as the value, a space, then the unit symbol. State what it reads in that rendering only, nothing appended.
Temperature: 4 °F
